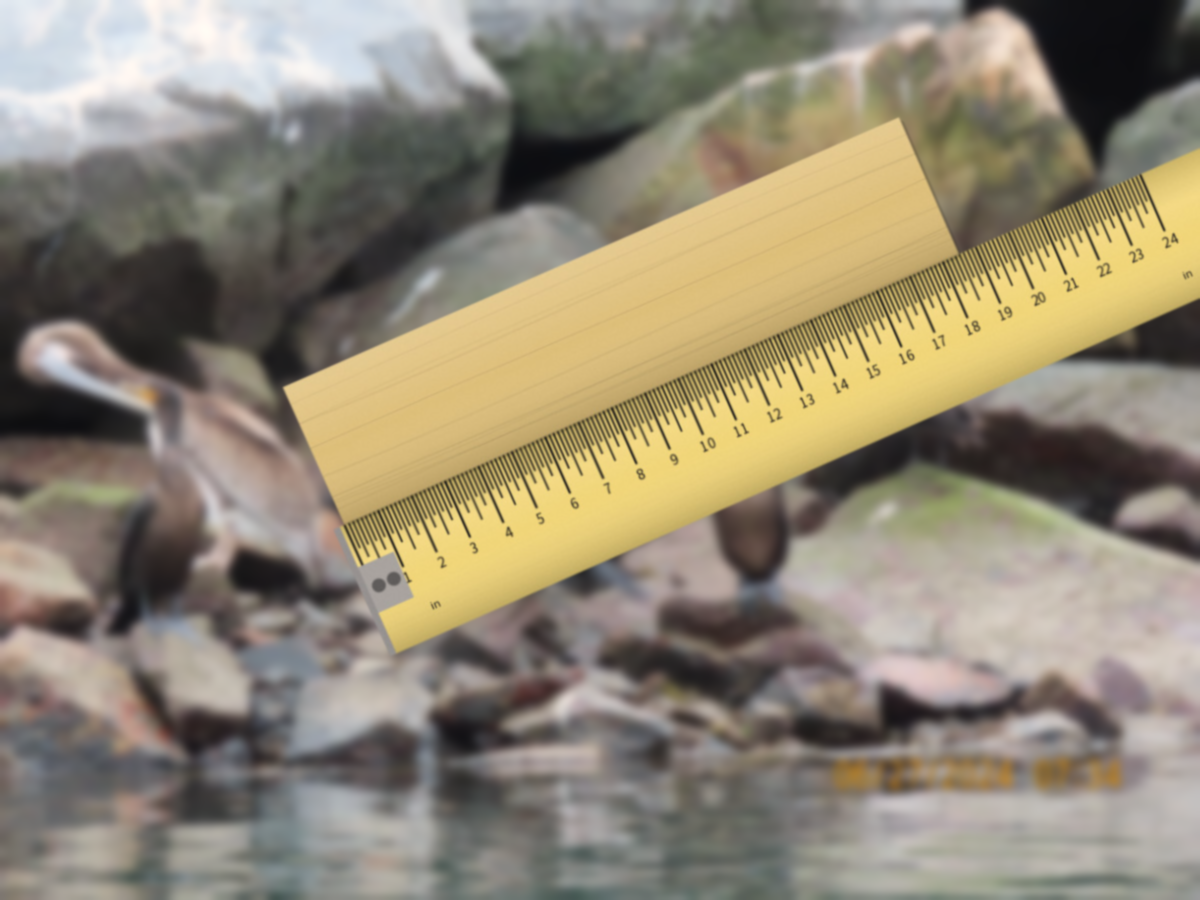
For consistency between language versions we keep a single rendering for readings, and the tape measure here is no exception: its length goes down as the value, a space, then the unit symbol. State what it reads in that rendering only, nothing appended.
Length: 18.5 in
